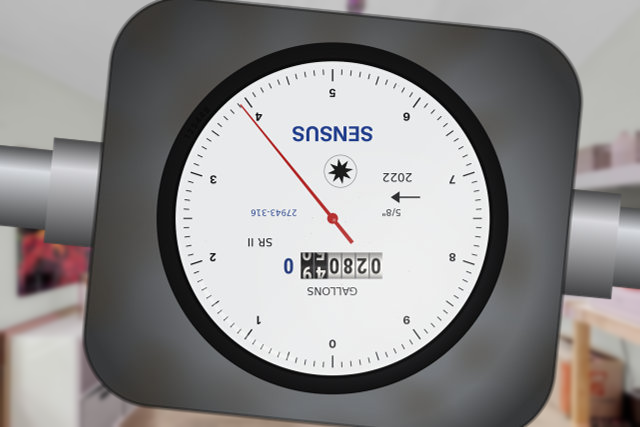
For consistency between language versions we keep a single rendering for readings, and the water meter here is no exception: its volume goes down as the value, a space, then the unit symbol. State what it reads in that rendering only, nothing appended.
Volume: 280493.9 gal
